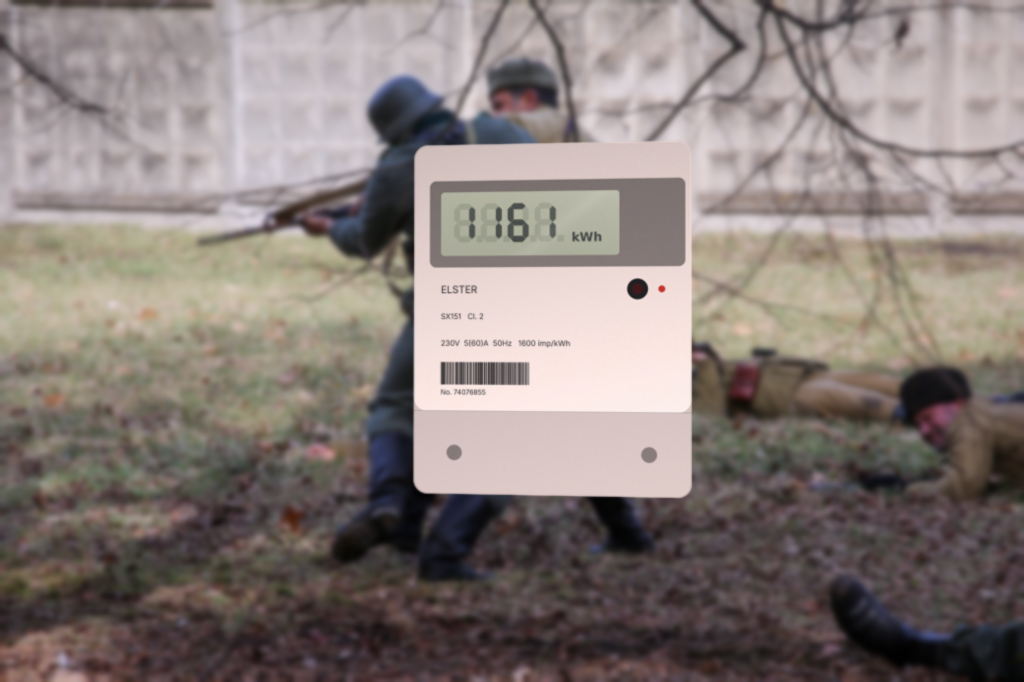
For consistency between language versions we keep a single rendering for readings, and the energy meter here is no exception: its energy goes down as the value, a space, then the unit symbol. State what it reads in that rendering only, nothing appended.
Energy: 1161 kWh
